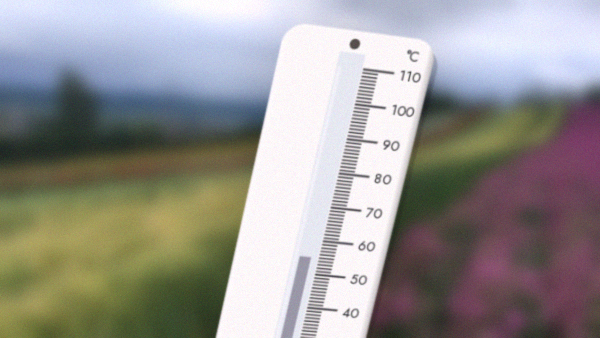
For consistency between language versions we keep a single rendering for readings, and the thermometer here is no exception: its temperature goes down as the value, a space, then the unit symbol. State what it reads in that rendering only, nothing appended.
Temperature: 55 °C
